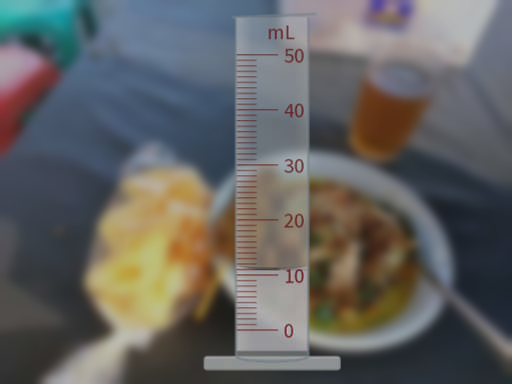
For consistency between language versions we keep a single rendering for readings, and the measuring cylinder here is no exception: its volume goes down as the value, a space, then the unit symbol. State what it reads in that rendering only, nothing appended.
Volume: 11 mL
